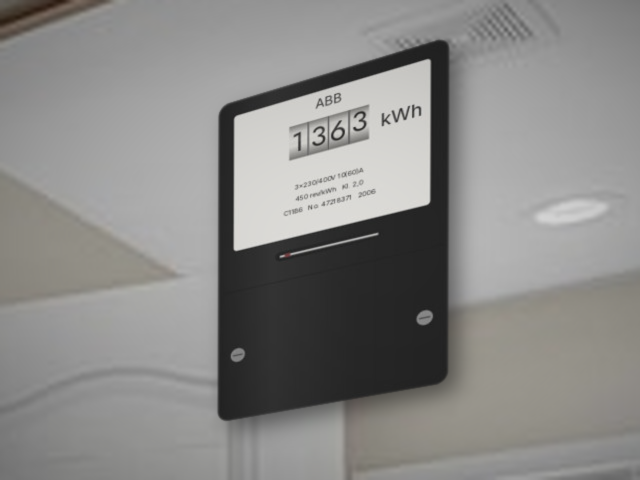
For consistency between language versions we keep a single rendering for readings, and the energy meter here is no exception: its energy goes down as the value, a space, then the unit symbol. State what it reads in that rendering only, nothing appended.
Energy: 1363 kWh
